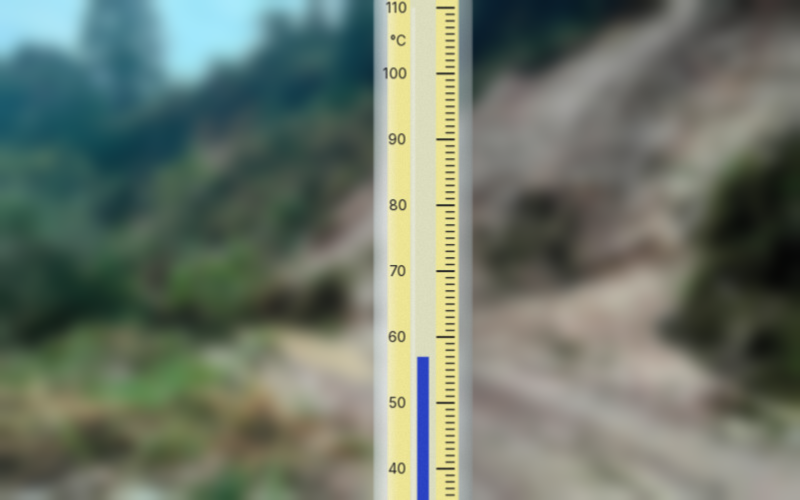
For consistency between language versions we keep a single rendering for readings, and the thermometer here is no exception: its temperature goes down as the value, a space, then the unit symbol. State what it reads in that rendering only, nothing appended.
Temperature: 57 °C
